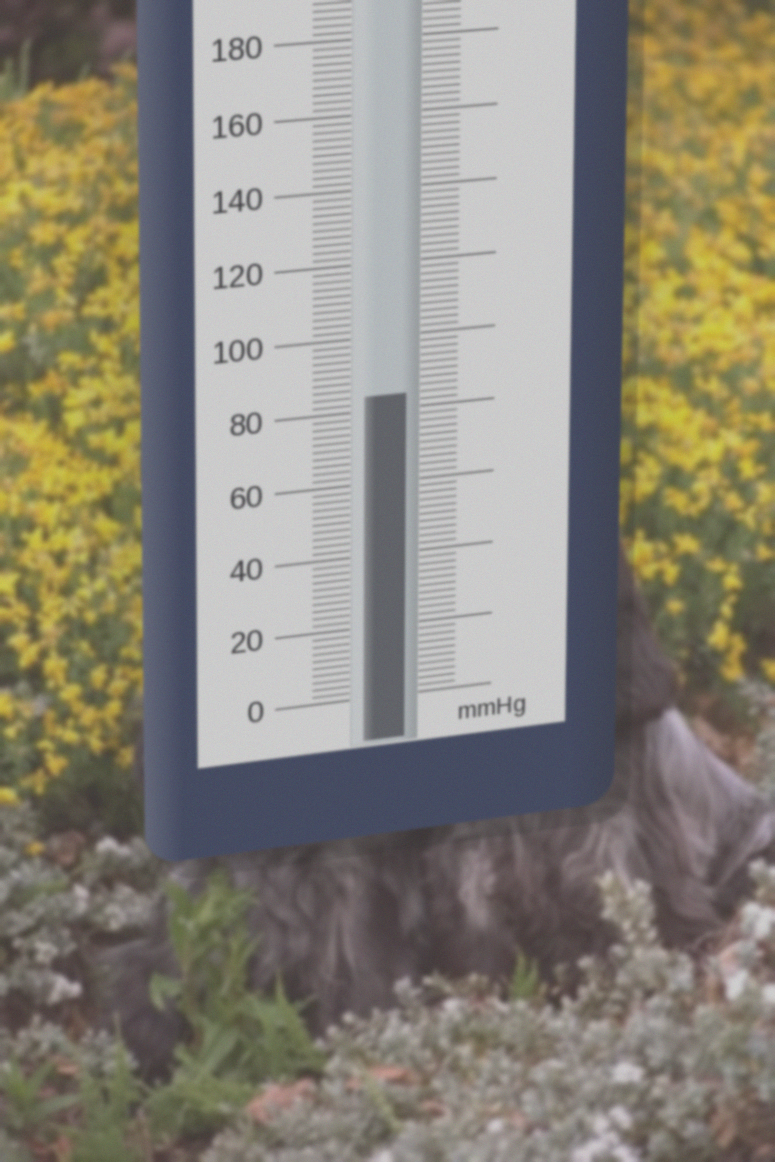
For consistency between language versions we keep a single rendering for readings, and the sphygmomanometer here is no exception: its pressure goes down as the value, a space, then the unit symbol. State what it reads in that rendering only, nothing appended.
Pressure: 84 mmHg
